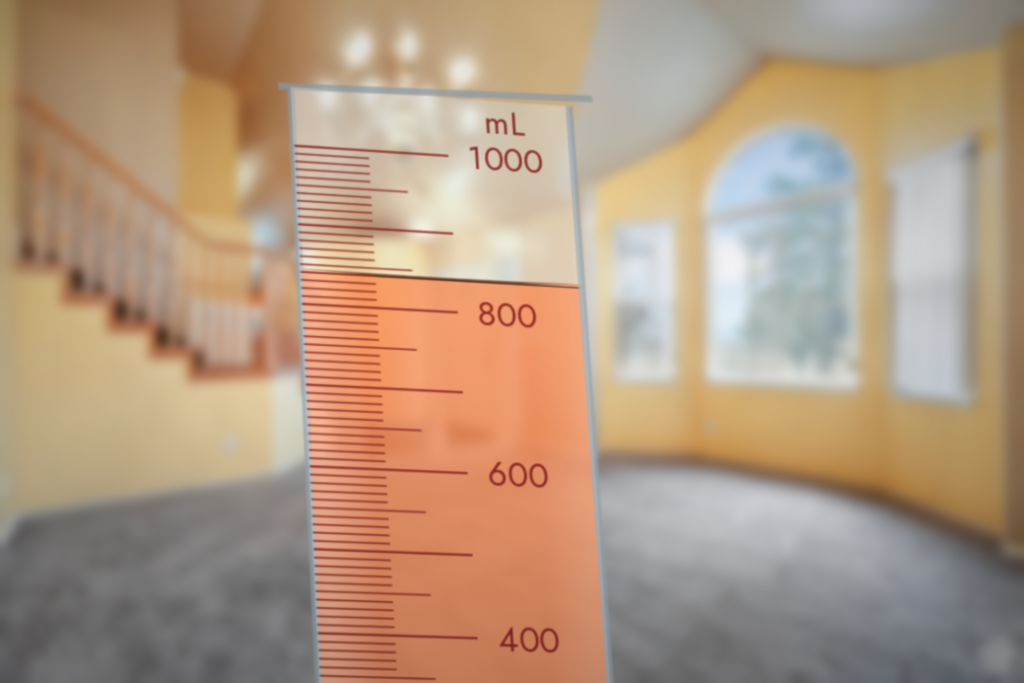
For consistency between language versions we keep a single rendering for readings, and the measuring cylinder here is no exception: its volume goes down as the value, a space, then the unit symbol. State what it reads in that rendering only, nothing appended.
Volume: 840 mL
